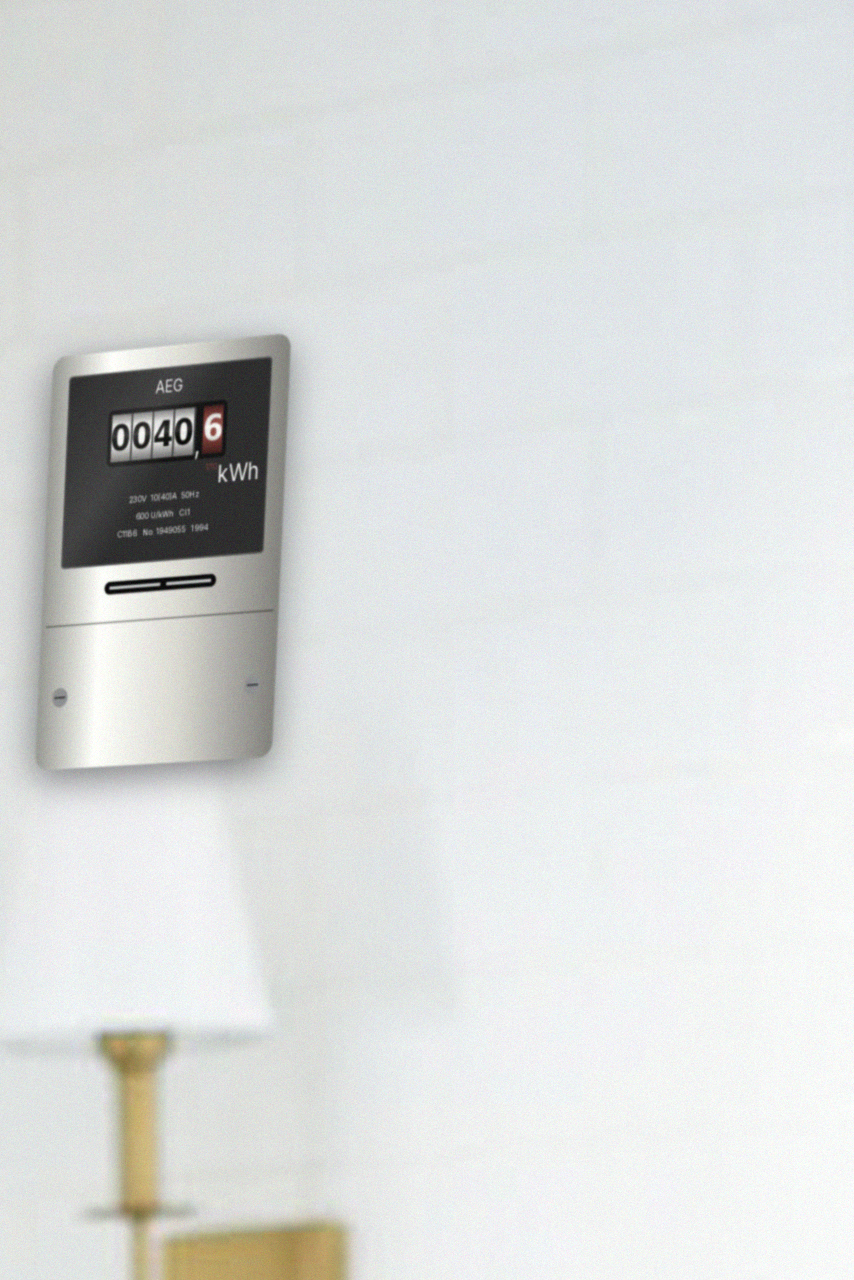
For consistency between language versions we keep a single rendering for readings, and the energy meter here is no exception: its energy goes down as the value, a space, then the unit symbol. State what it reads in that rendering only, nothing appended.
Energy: 40.6 kWh
